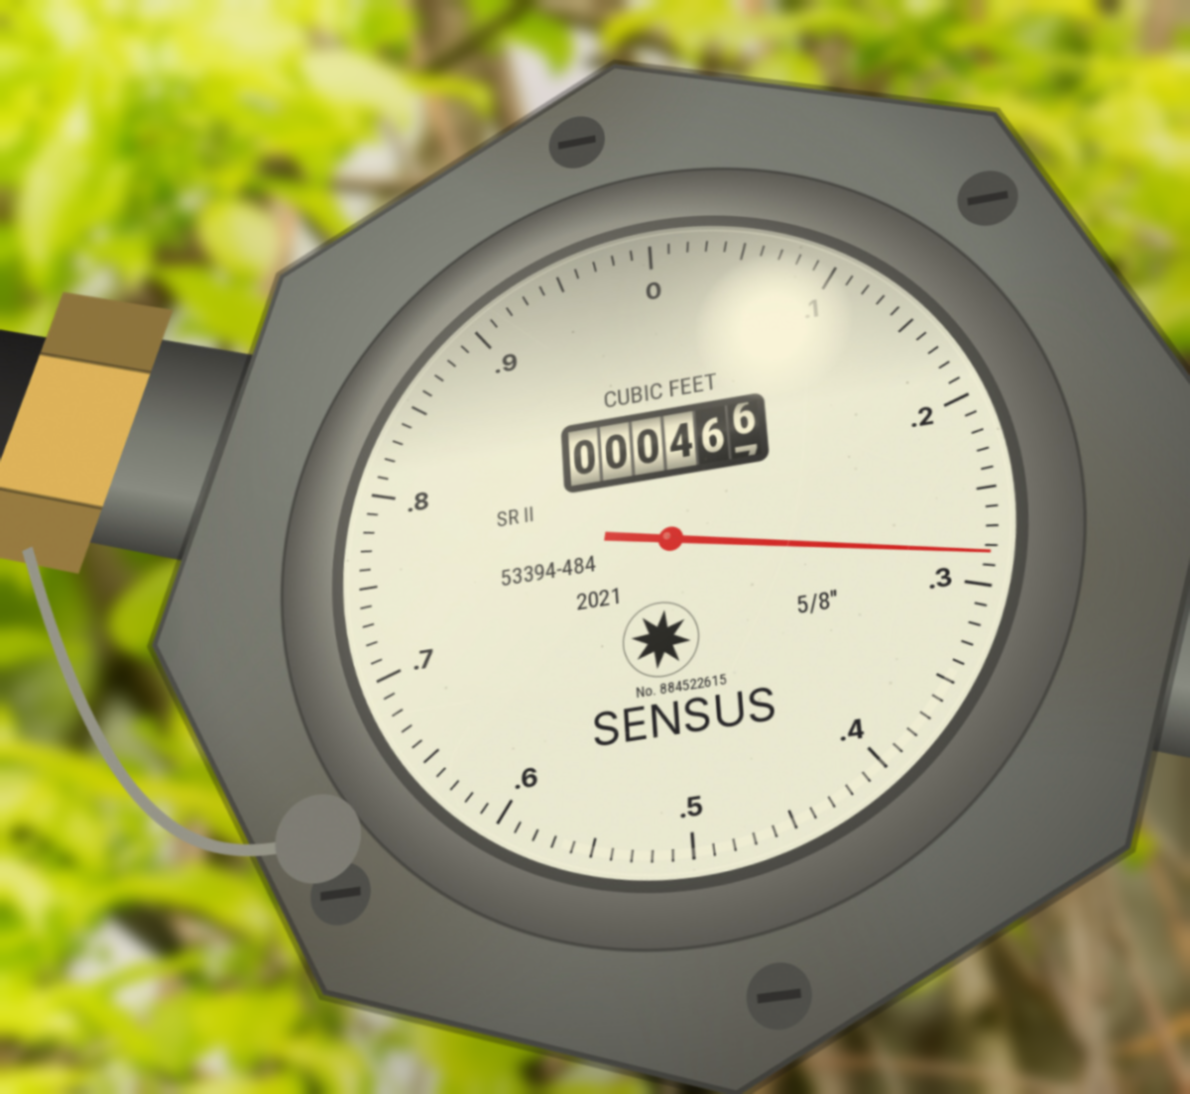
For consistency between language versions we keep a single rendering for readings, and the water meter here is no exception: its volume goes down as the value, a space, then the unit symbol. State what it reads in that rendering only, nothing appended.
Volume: 466.28 ft³
